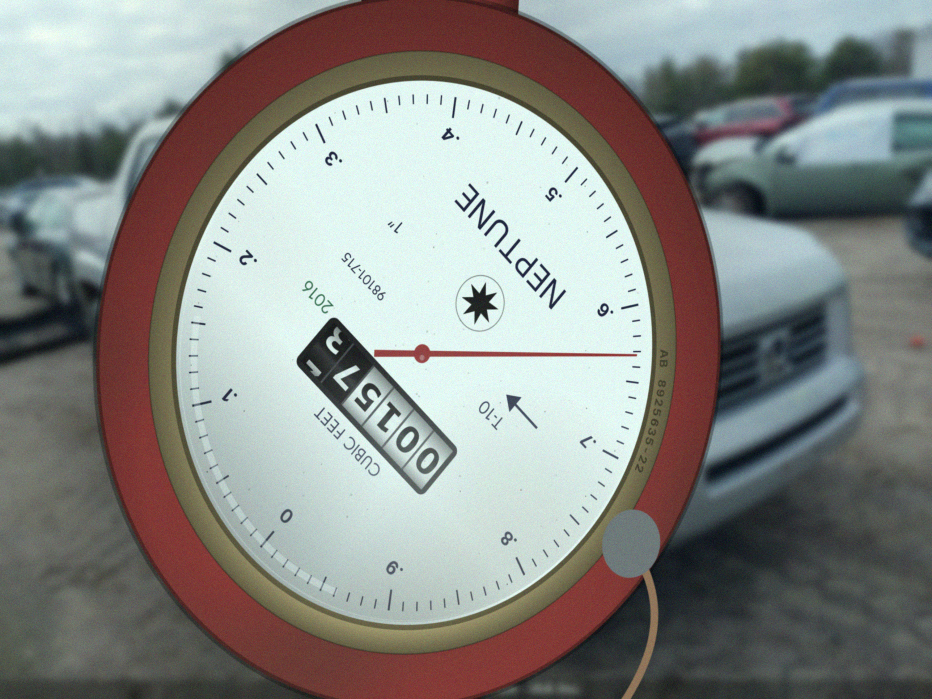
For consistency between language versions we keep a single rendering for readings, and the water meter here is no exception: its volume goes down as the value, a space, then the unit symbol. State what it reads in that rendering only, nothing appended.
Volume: 1572.63 ft³
